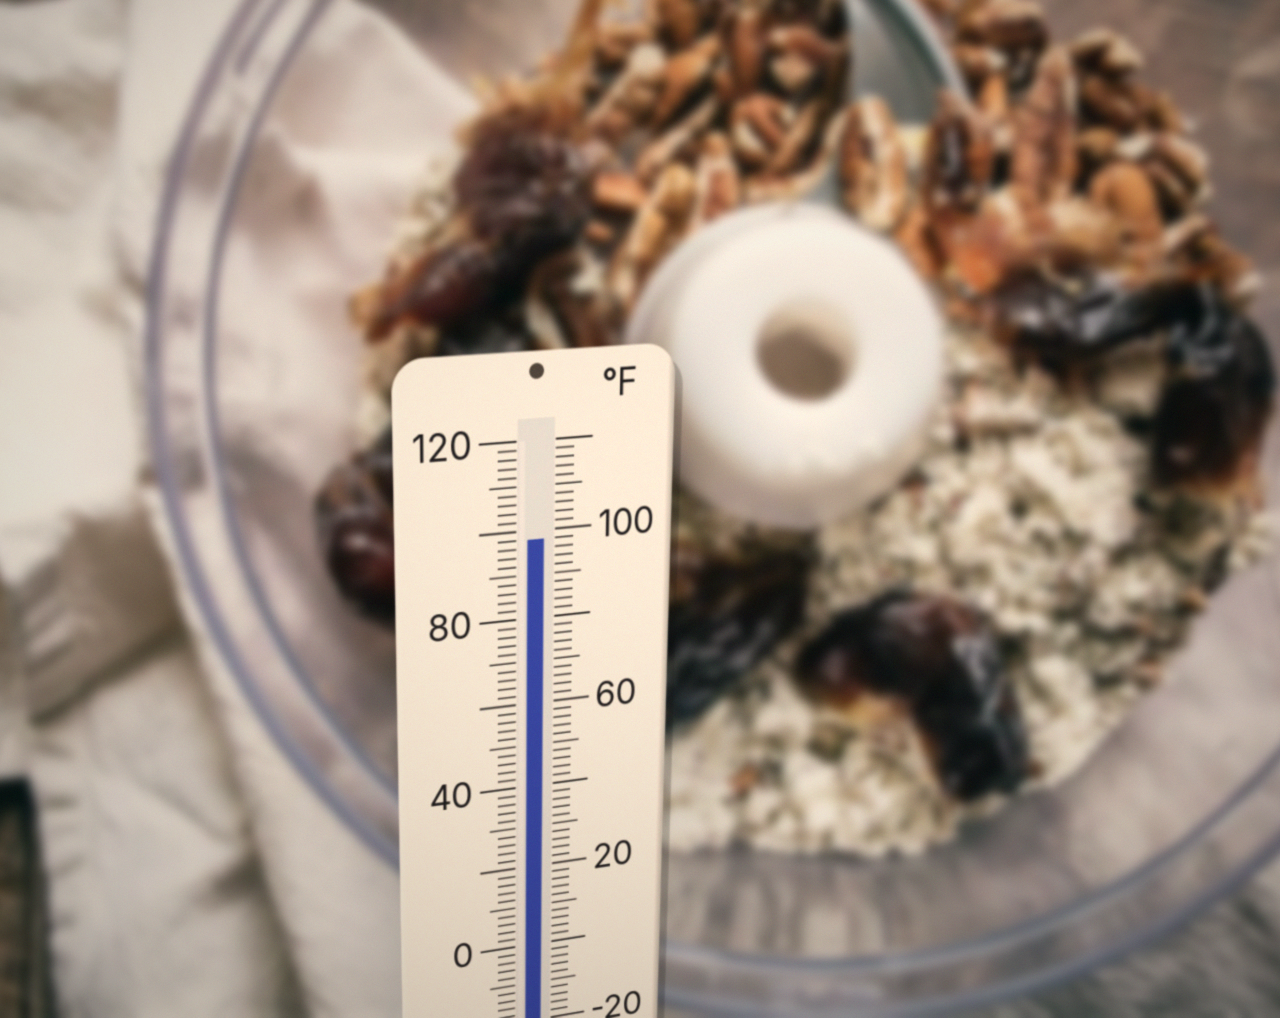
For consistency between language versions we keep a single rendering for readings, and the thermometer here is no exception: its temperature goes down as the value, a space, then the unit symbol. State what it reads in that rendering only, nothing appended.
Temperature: 98 °F
